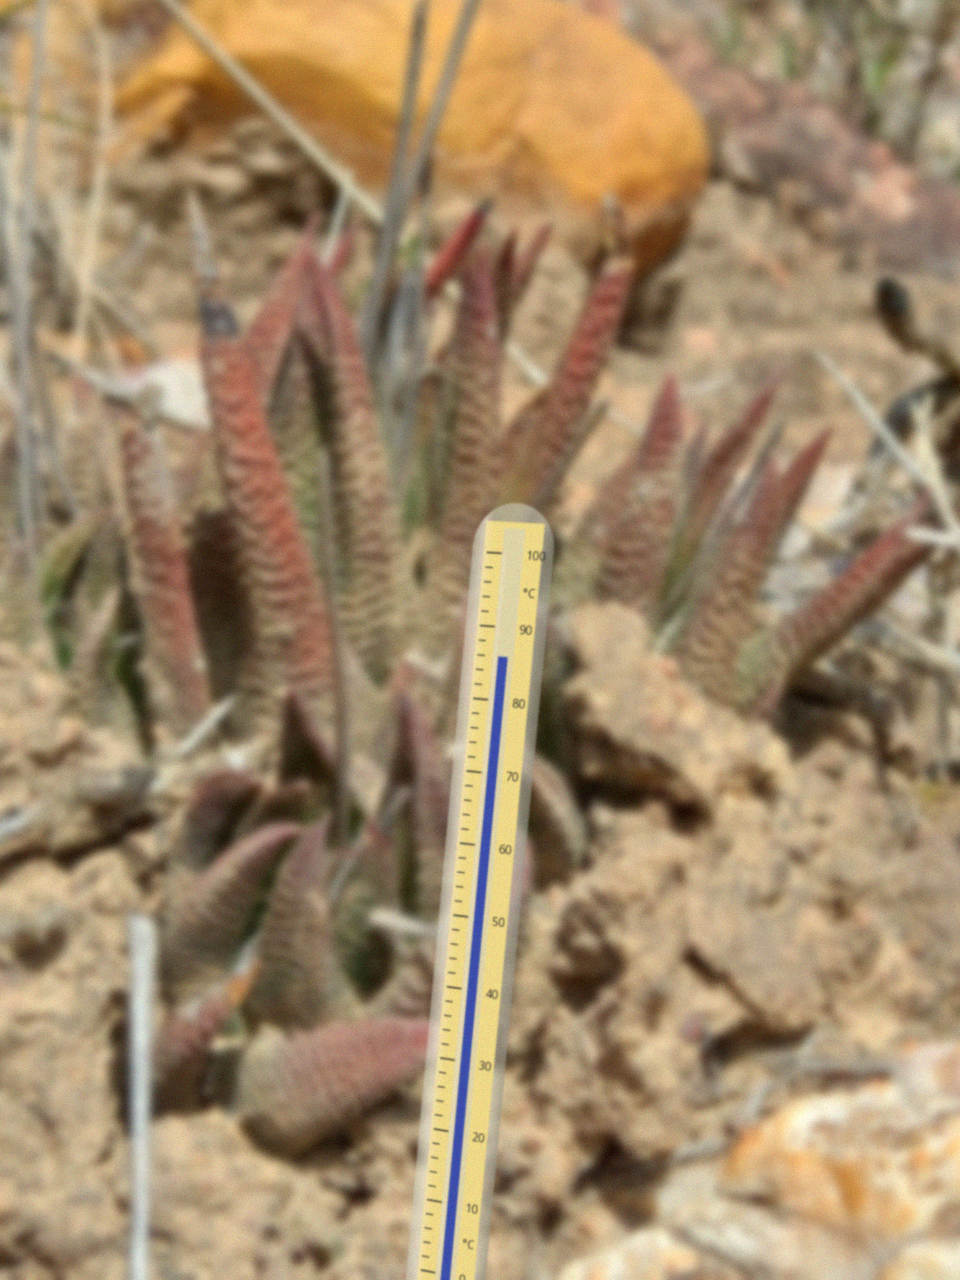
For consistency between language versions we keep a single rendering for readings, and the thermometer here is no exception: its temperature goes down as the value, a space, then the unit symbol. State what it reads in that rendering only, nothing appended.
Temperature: 86 °C
